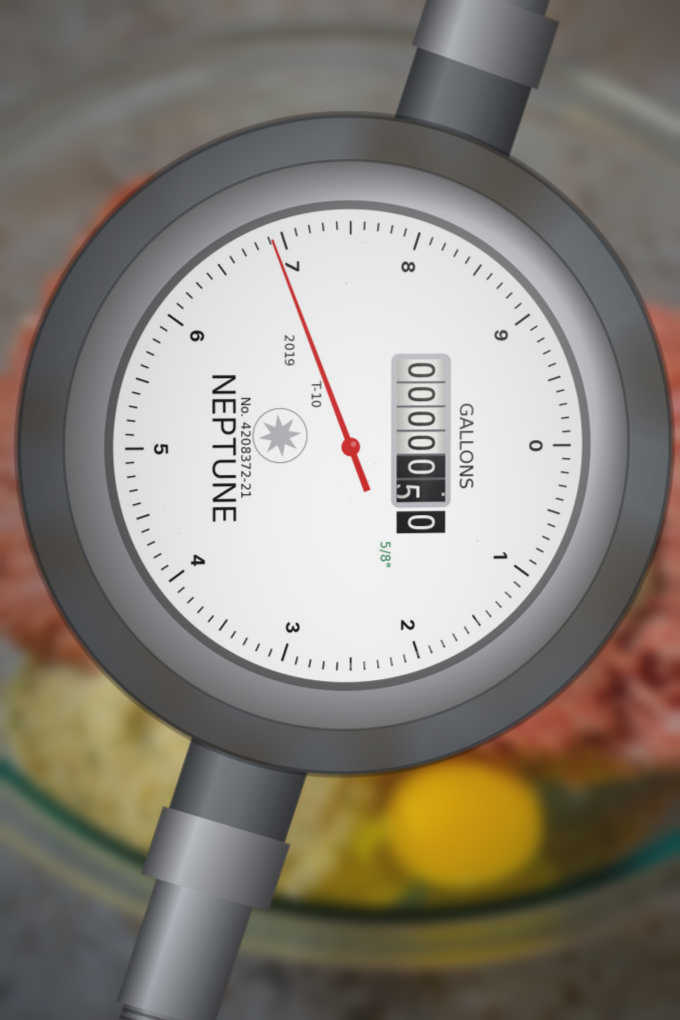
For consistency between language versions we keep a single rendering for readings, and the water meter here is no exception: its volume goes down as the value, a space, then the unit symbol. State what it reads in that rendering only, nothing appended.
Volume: 46.9 gal
